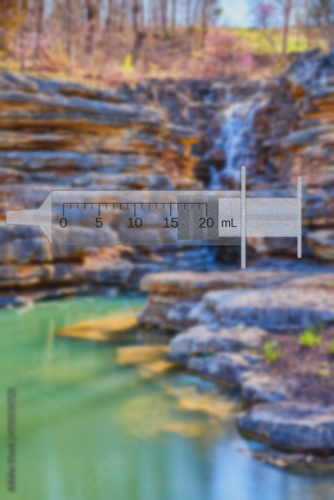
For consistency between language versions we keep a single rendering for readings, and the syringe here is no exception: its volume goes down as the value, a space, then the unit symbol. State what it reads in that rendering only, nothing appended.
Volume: 16 mL
